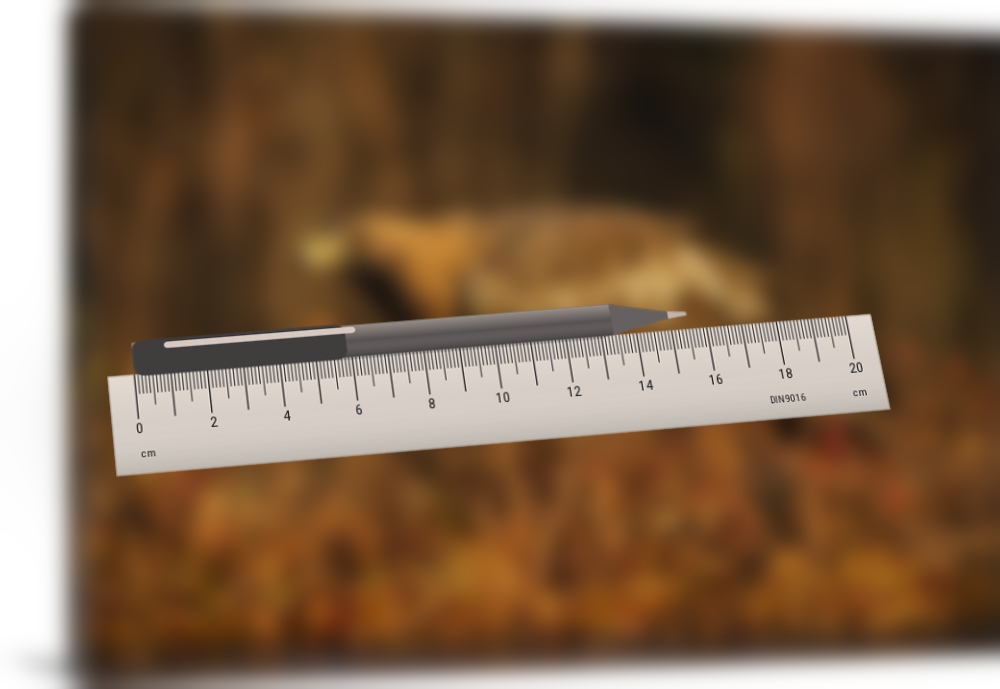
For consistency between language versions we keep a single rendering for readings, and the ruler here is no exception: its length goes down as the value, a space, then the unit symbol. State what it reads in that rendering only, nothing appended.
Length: 15.5 cm
